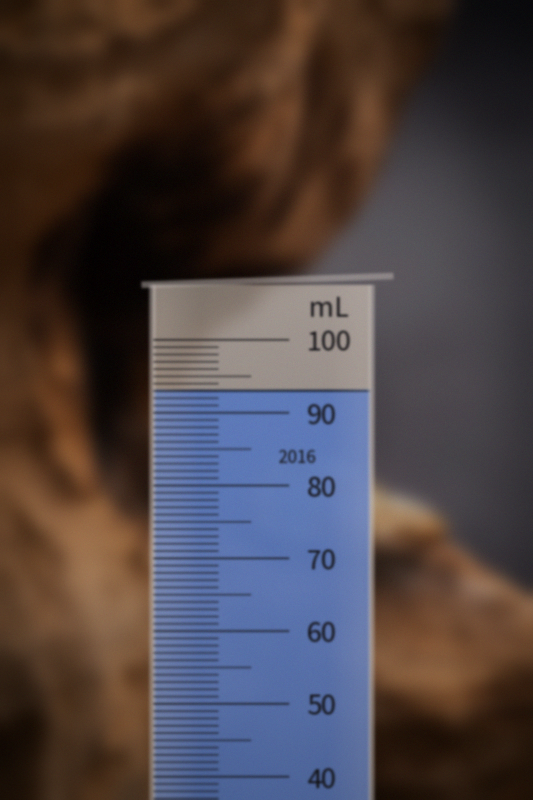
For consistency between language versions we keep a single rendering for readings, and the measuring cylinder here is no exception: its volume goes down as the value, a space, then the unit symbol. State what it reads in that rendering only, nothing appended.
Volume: 93 mL
